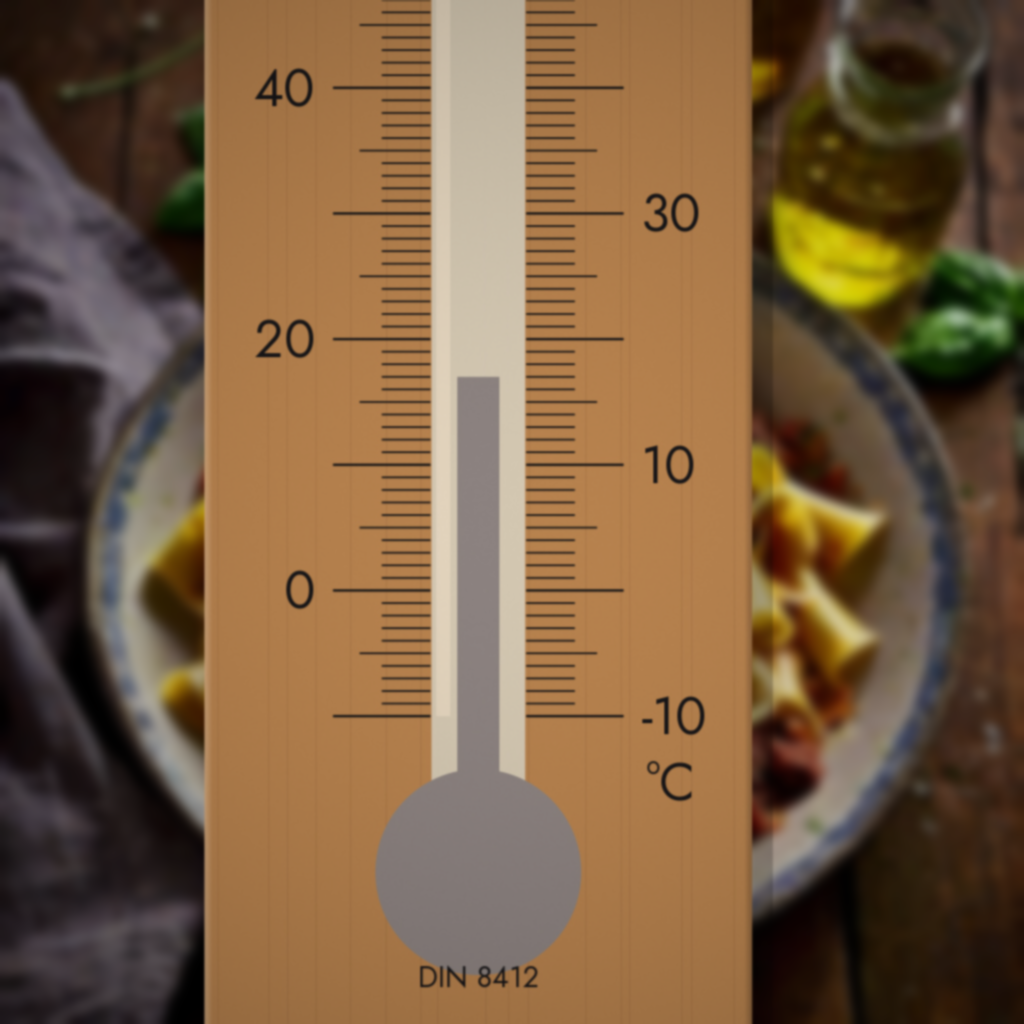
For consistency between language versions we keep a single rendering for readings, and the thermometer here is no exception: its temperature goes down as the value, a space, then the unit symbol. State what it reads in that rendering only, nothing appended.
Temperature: 17 °C
